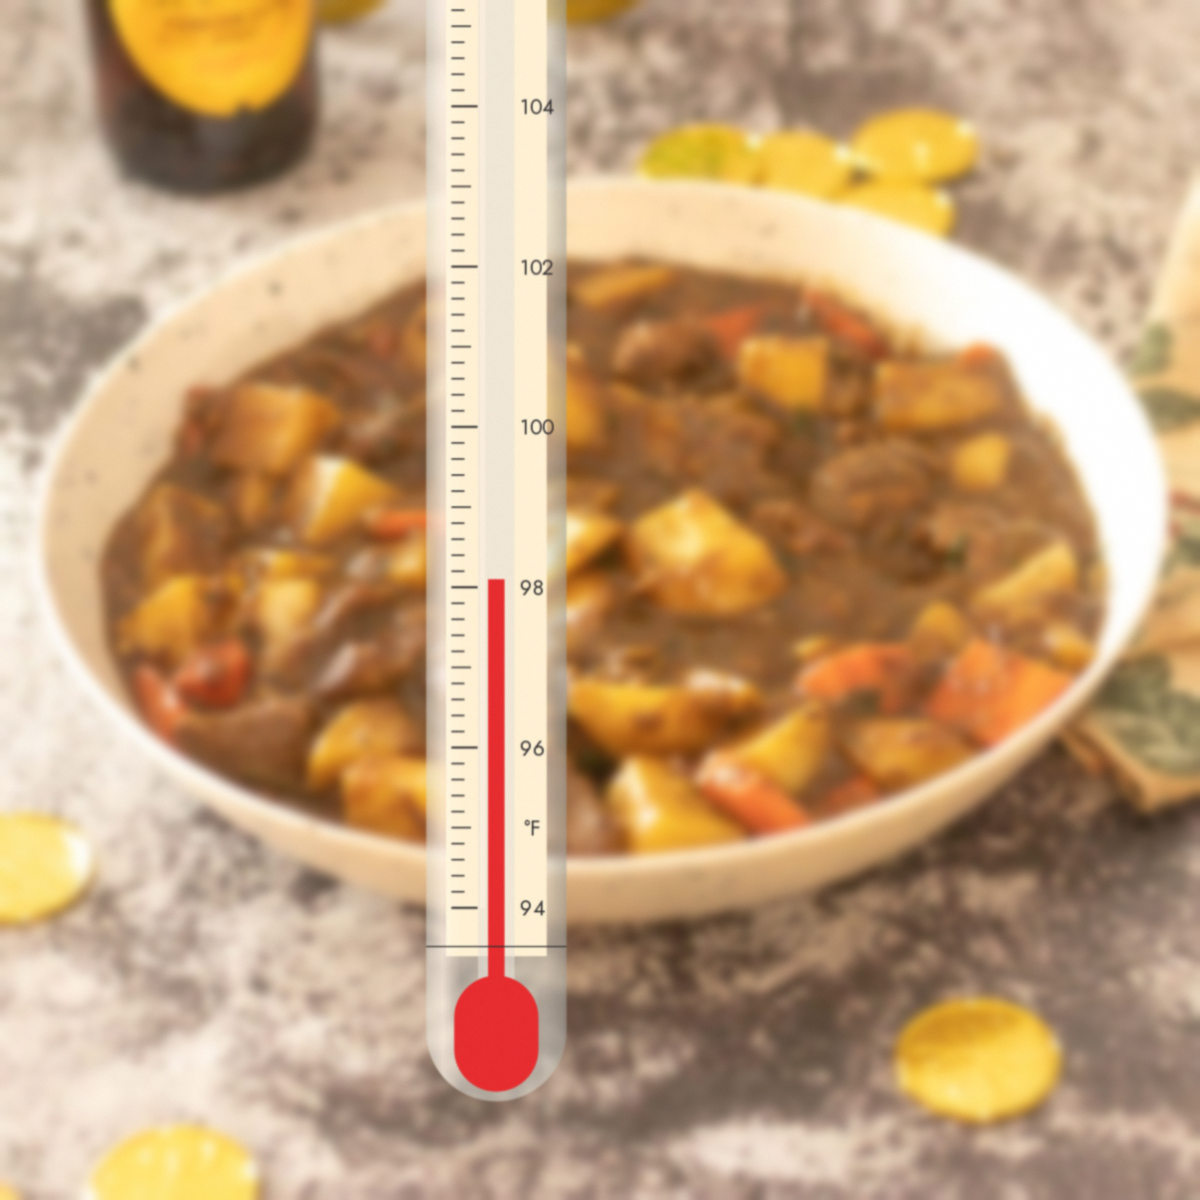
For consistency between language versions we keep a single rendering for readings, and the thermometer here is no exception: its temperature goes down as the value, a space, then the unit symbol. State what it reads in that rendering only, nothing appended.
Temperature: 98.1 °F
